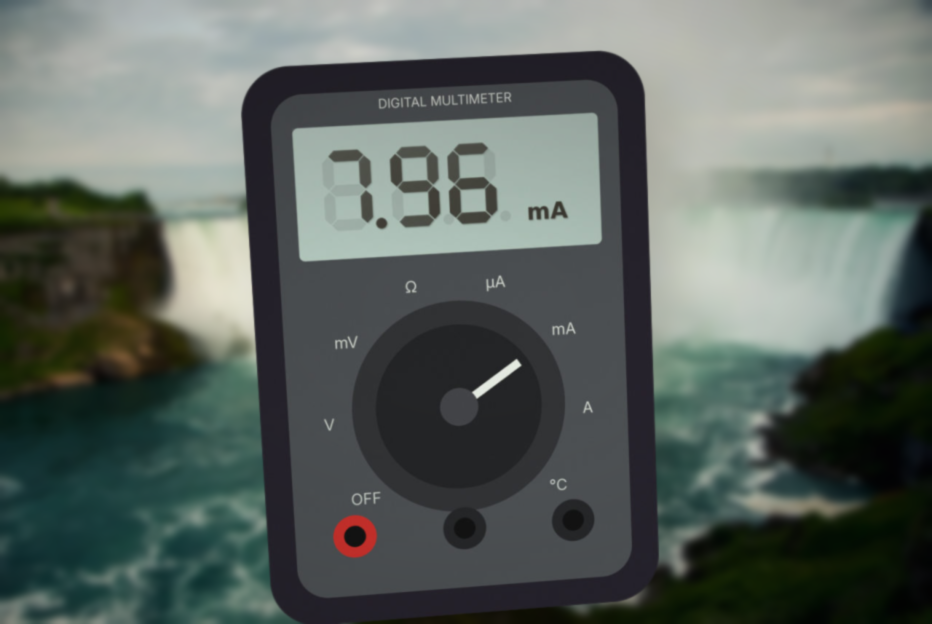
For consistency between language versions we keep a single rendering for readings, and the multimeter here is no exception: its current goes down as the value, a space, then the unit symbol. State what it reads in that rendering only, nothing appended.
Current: 7.96 mA
